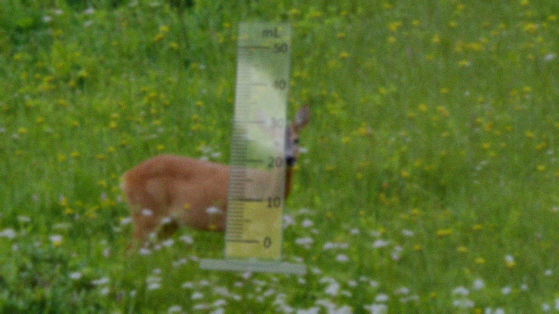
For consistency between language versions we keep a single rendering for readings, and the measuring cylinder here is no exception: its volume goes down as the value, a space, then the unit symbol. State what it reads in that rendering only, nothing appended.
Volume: 10 mL
